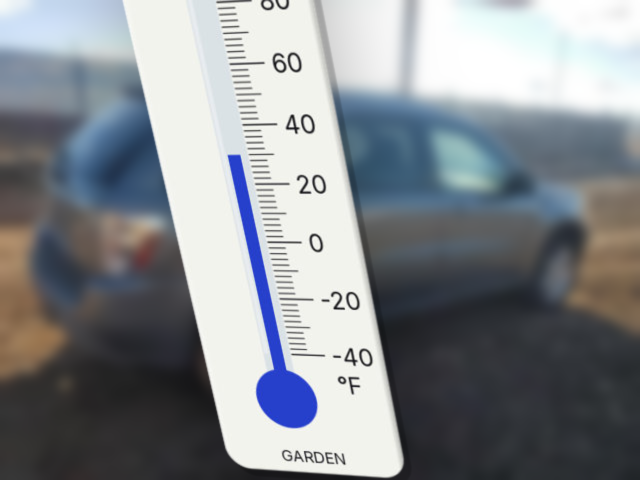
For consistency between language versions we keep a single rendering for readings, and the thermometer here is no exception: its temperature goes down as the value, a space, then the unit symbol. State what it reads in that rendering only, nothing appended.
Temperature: 30 °F
